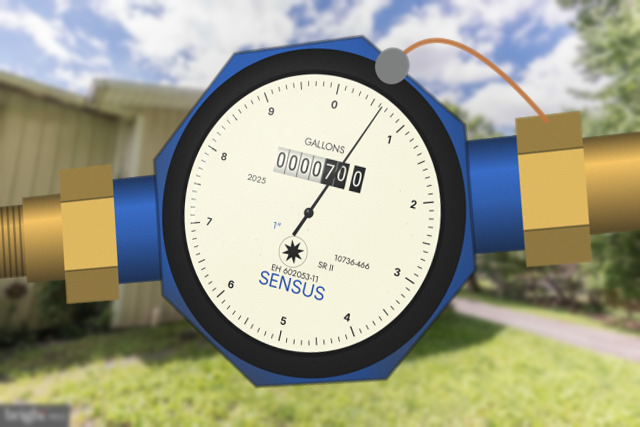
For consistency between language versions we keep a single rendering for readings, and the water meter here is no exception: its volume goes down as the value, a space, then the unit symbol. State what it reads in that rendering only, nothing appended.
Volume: 700.6 gal
